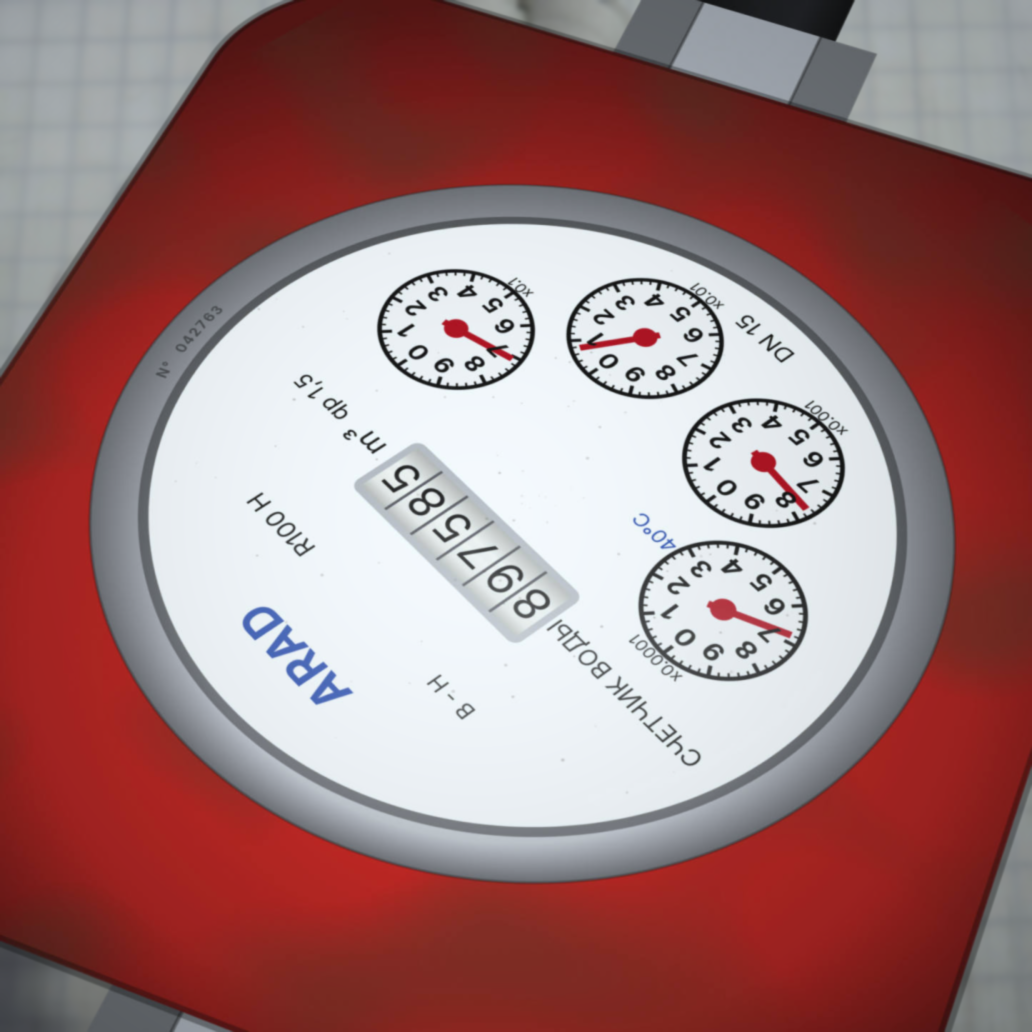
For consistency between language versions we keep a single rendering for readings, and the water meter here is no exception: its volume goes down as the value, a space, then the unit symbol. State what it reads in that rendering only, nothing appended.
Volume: 897585.7076 m³
